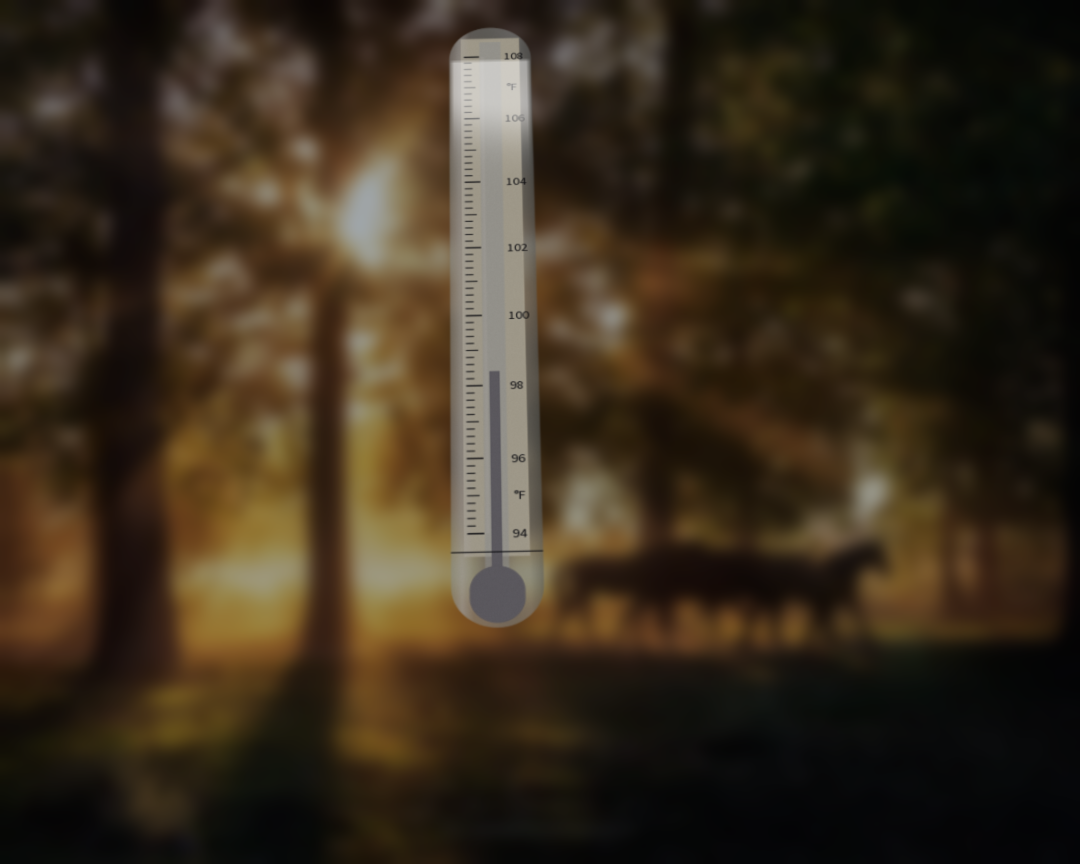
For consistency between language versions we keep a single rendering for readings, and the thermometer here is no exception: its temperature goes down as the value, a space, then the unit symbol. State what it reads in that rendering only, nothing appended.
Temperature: 98.4 °F
